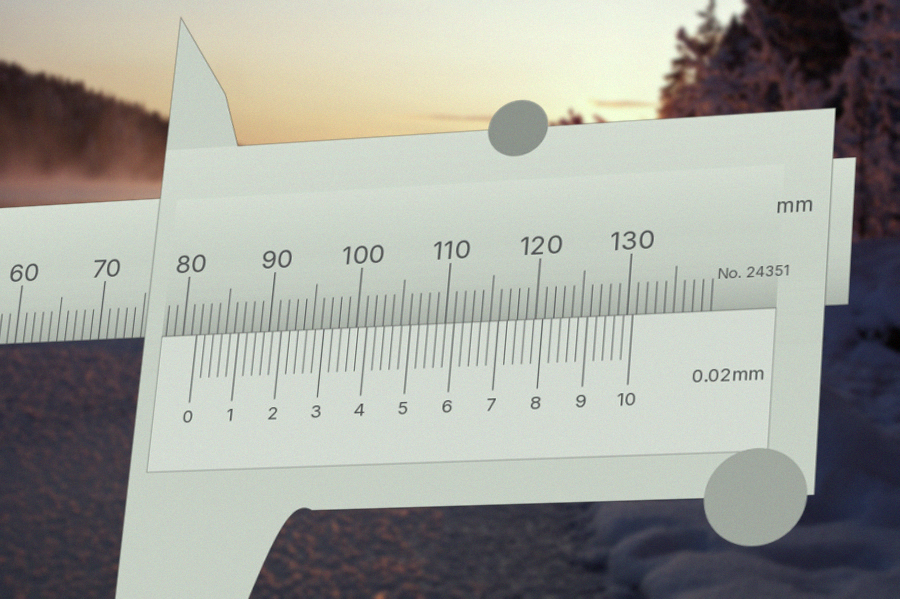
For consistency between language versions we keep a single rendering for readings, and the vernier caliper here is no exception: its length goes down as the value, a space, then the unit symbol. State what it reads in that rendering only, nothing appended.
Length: 81.6 mm
